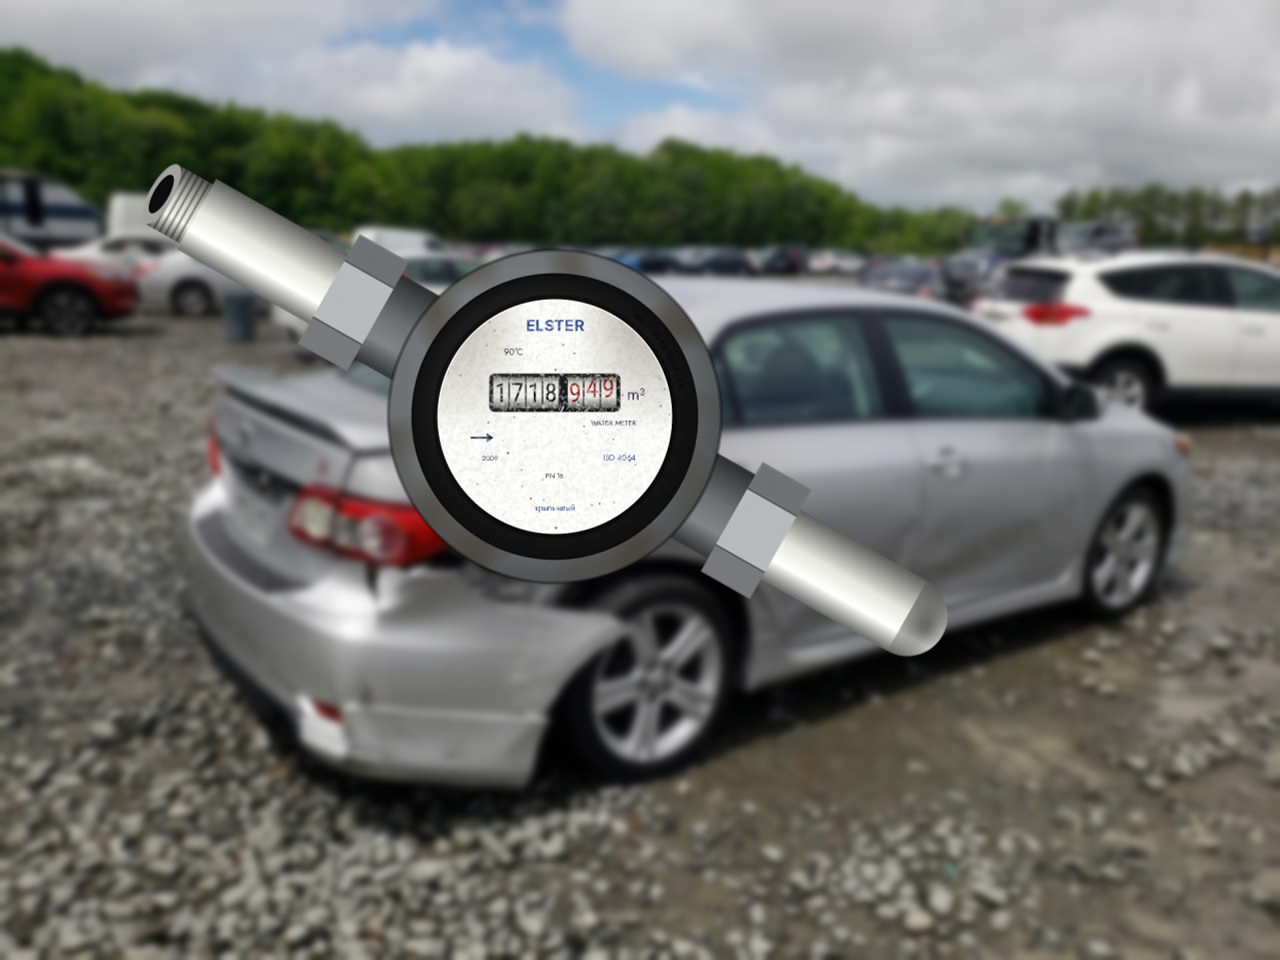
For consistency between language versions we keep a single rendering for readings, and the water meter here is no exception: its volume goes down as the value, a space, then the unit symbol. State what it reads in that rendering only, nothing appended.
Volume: 1718.949 m³
